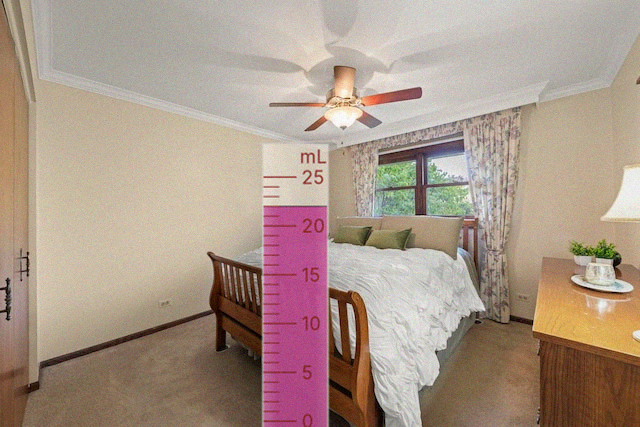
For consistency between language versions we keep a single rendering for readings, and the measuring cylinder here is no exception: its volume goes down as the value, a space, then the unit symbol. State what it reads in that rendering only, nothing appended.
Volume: 22 mL
